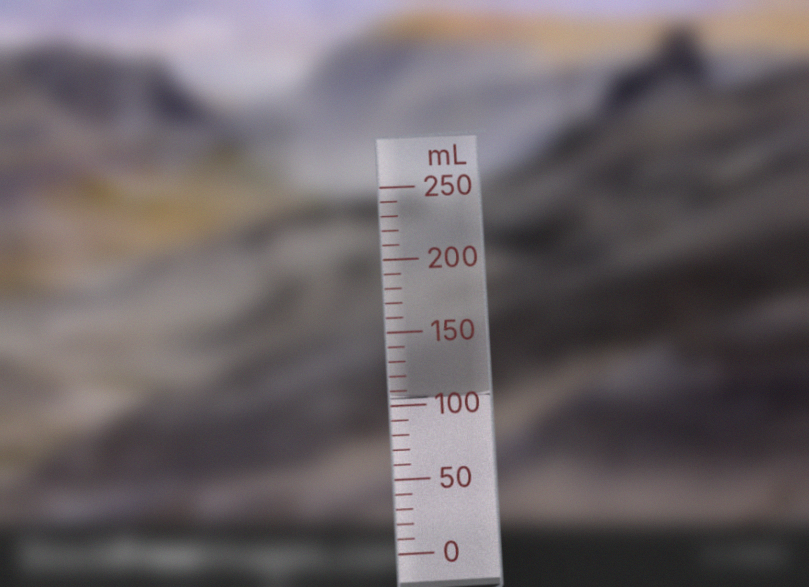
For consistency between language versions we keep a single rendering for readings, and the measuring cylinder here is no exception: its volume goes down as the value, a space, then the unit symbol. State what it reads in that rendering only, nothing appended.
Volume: 105 mL
